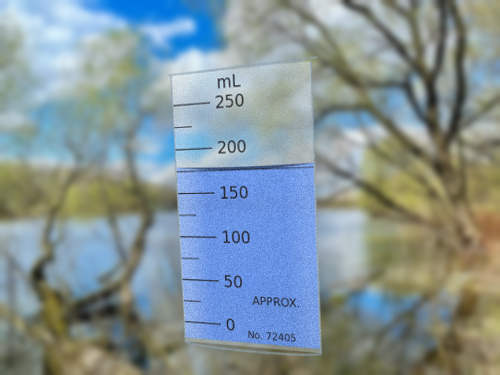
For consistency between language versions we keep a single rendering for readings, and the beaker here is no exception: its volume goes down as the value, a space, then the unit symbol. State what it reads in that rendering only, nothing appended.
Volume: 175 mL
